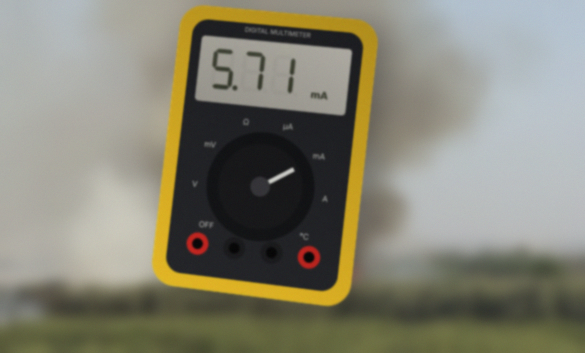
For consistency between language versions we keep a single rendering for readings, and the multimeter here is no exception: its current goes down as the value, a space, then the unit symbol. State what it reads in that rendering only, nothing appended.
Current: 5.71 mA
